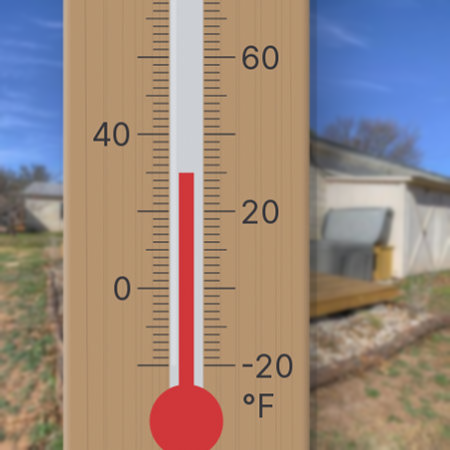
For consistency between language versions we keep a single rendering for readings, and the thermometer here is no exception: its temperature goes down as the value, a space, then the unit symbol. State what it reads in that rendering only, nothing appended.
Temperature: 30 °F
